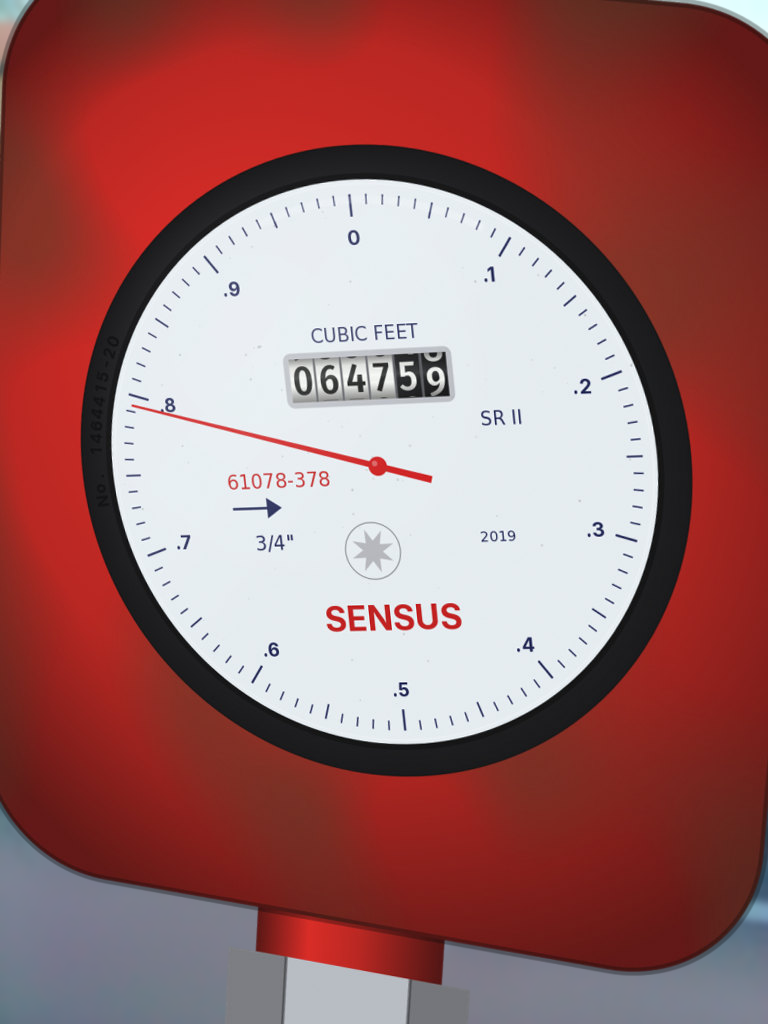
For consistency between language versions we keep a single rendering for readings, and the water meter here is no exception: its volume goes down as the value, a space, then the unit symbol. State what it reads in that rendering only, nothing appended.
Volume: 64758.79 ft³
